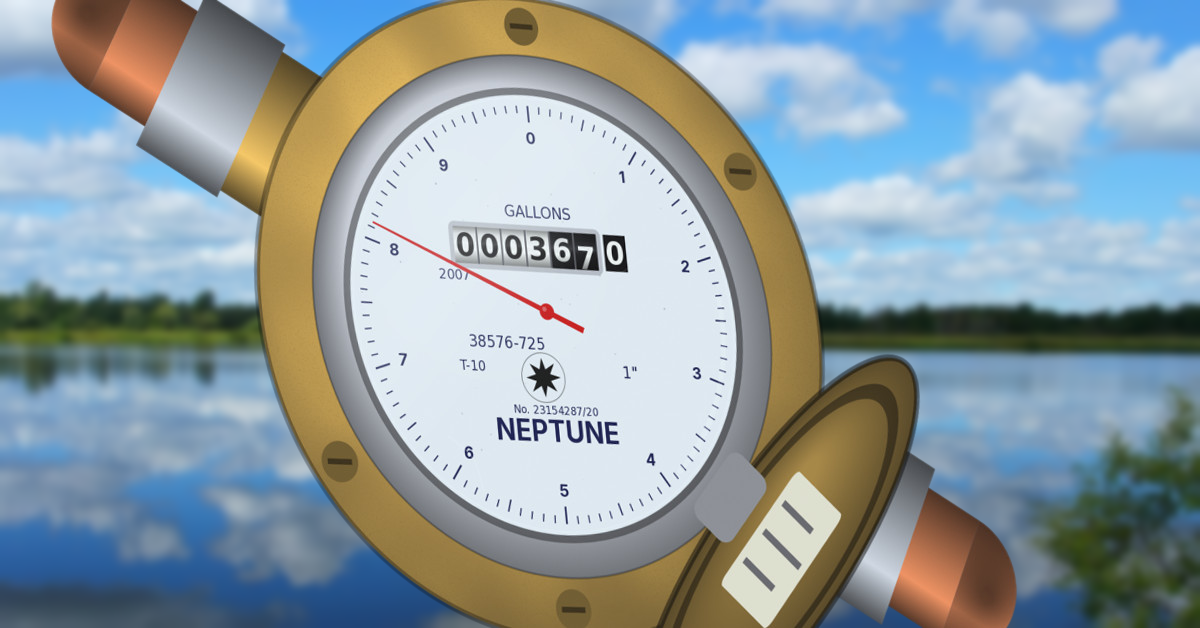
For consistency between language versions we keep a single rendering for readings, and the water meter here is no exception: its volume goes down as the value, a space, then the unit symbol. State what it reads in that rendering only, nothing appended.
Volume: 3668.1 gal
